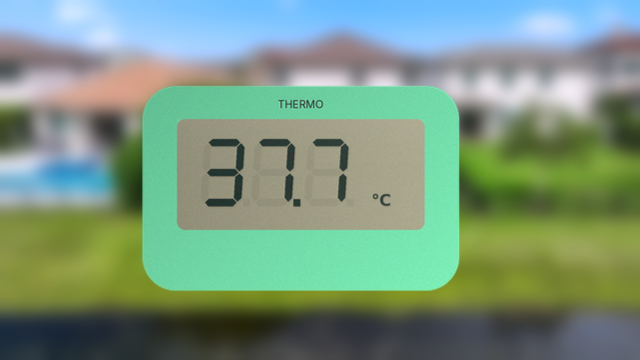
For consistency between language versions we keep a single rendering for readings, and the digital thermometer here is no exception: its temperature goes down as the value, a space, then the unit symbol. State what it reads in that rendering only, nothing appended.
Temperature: 37.7 °C
